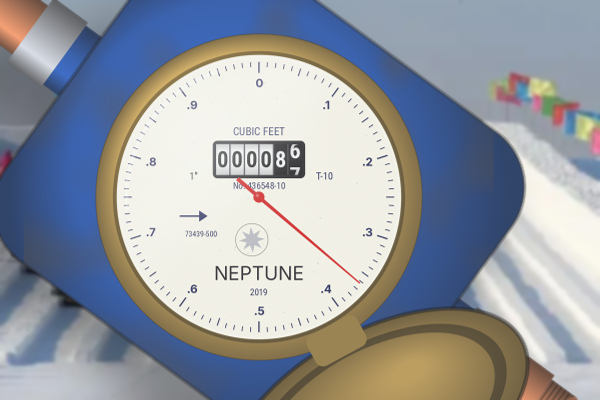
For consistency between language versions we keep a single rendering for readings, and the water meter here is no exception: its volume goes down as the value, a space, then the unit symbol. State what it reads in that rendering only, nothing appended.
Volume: 86.36 ft³
